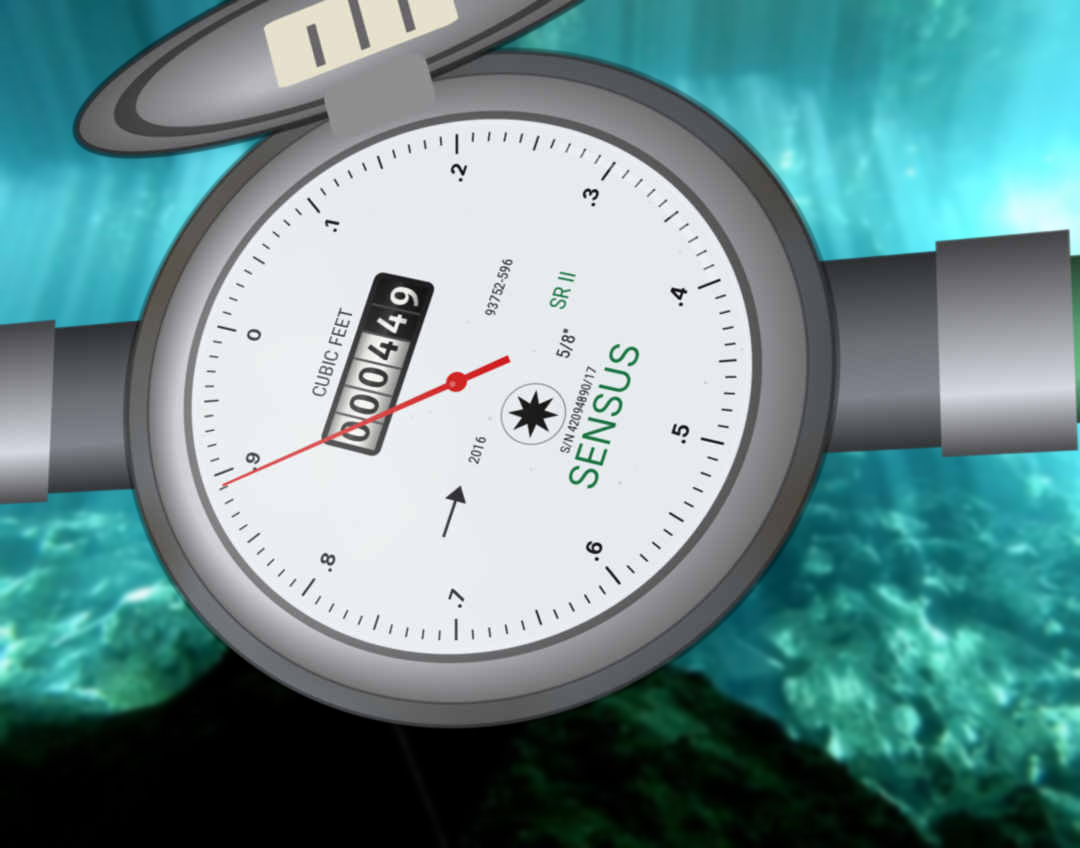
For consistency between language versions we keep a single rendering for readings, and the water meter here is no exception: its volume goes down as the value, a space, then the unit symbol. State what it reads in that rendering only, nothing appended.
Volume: 448.89 ft³
